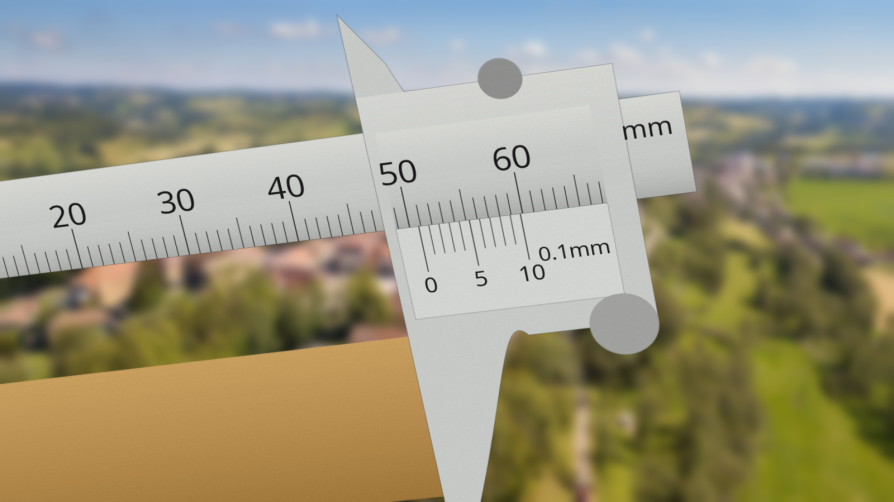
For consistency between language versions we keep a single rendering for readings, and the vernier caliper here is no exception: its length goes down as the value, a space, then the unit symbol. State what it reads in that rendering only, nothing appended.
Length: 50.8 mm
